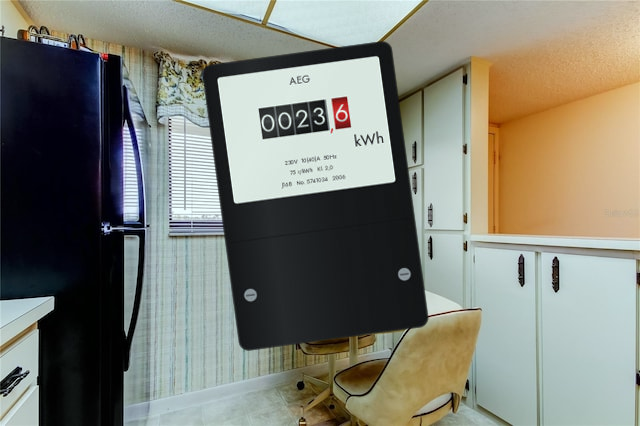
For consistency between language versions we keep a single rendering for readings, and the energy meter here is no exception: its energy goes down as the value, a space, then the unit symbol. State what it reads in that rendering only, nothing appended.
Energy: 23.6 kWh
